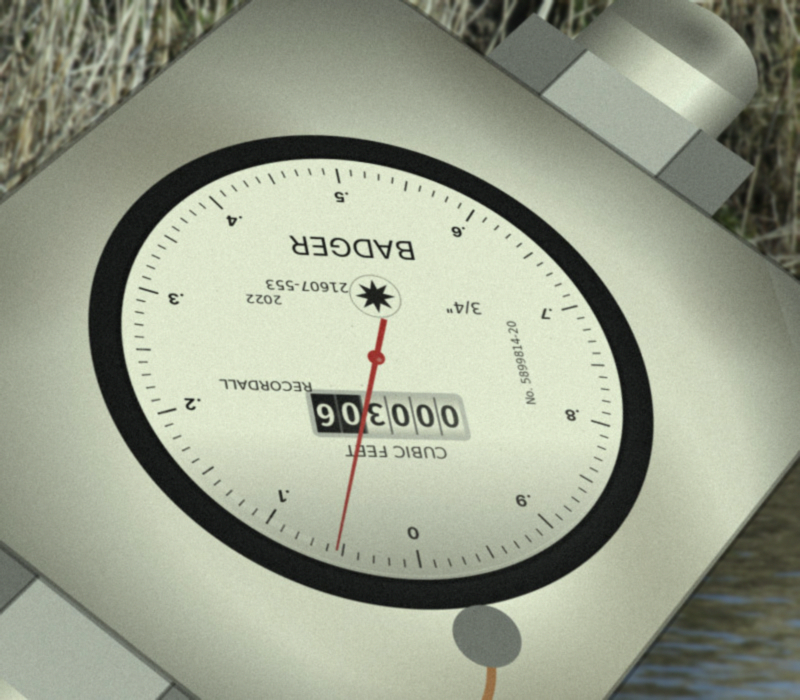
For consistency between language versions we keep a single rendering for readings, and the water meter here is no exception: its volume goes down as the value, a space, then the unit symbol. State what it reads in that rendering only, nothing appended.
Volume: 306.05 ft³
